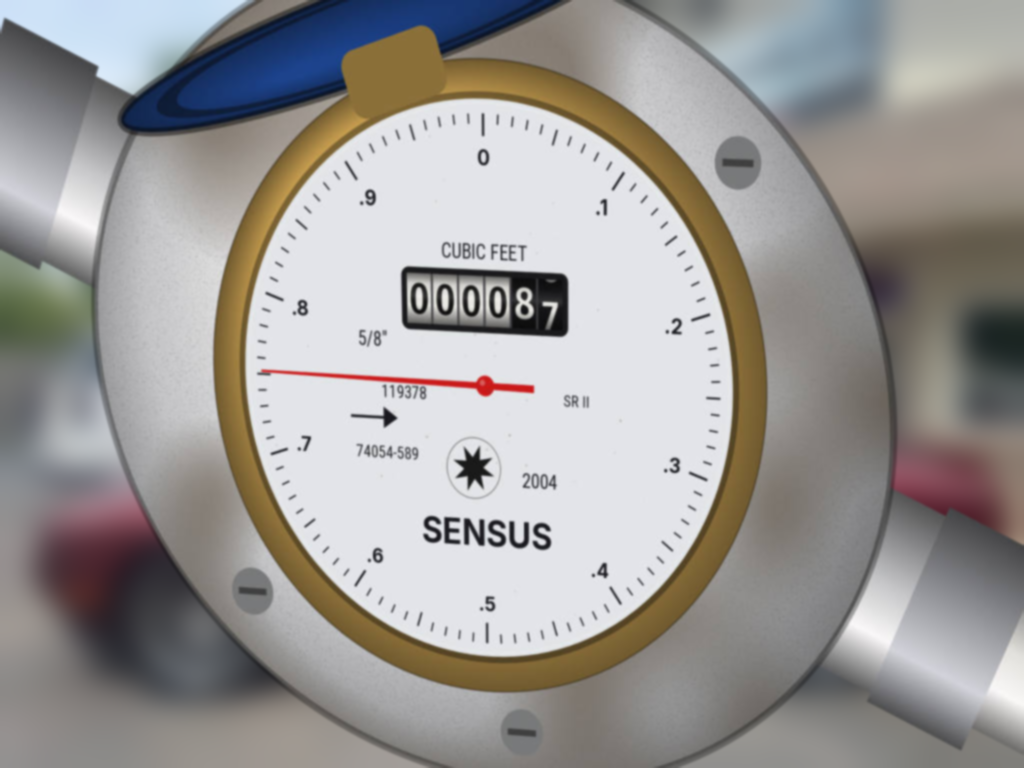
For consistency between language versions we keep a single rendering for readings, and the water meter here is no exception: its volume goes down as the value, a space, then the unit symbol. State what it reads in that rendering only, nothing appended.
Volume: 86.75 ft³
